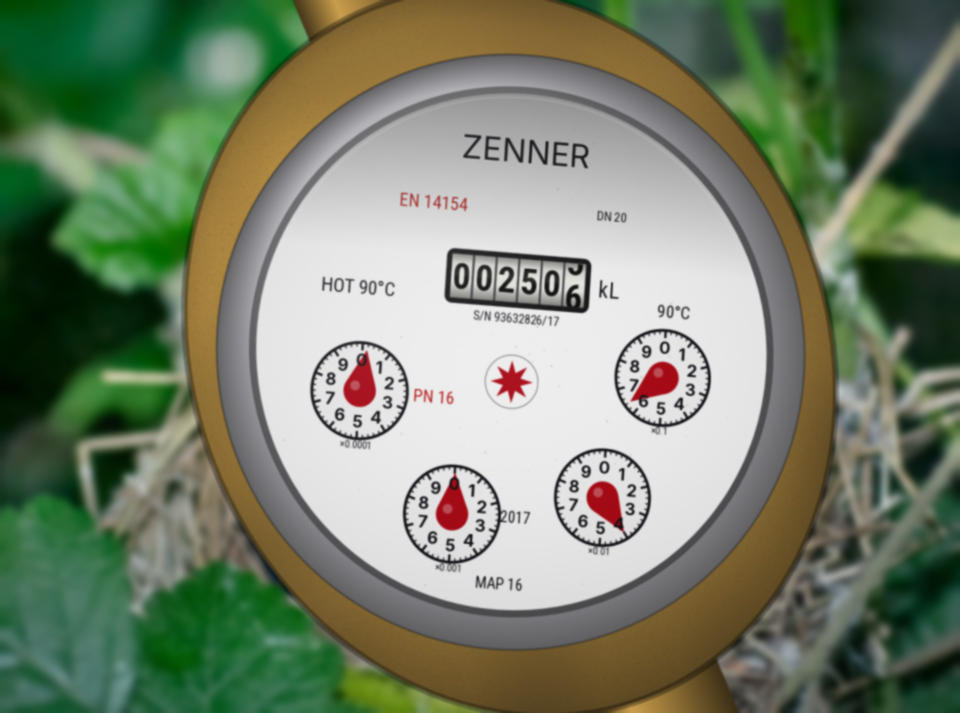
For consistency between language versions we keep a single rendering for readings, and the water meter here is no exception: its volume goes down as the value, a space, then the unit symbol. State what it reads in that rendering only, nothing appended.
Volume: 2505.6400 kL
